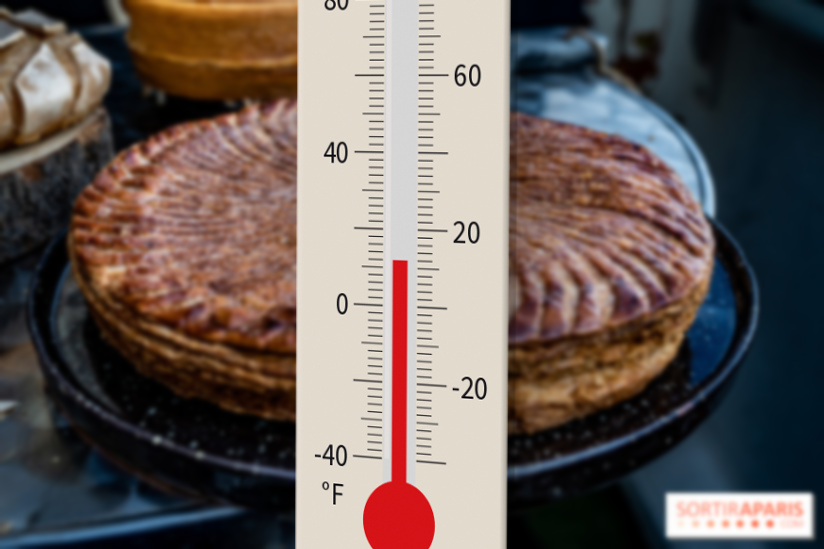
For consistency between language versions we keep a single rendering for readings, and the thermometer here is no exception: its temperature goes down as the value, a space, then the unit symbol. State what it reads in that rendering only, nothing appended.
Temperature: 12 °F
